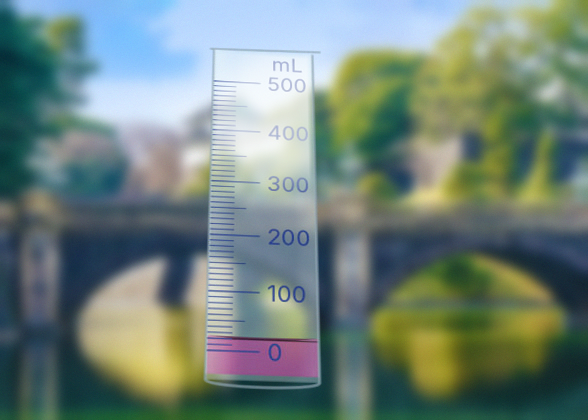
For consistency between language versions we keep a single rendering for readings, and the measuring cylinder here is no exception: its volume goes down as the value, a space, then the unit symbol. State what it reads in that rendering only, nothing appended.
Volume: 20 mL
